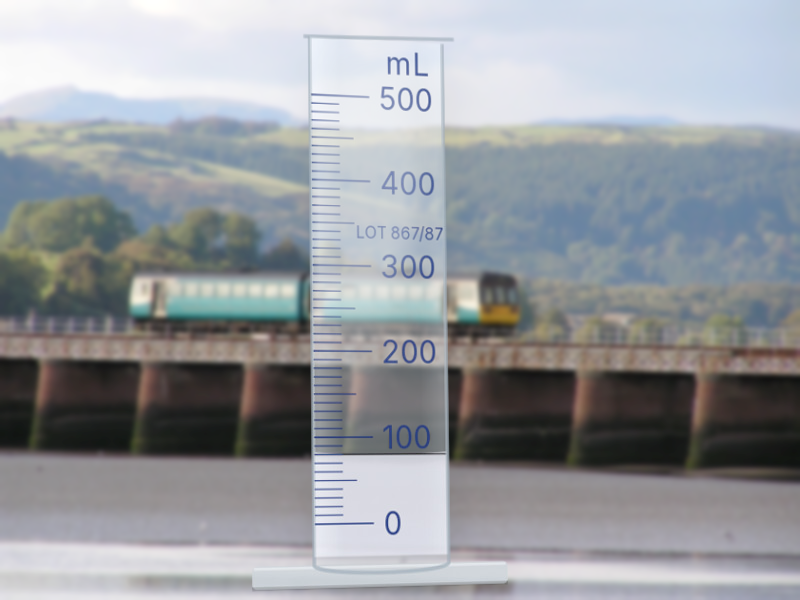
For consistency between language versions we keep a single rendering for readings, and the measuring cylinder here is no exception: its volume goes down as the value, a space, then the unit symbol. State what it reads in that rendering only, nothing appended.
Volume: 80 mL
